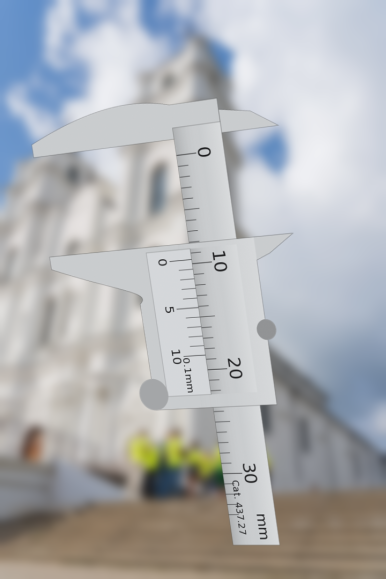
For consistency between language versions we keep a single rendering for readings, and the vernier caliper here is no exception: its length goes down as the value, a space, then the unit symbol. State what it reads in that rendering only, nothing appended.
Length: 9.6 mm
